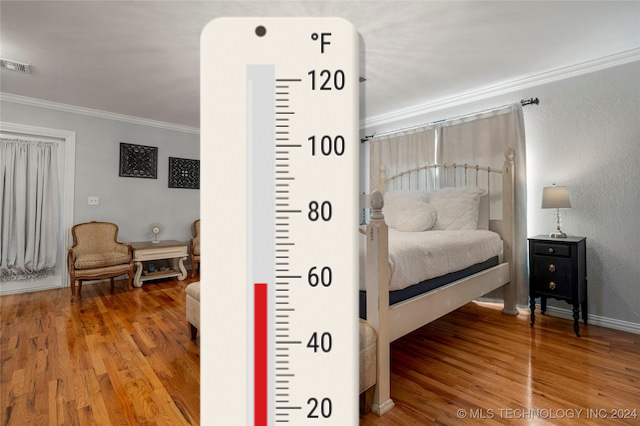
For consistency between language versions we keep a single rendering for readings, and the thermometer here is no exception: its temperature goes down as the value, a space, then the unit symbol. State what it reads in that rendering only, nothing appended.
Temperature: 58 °F
